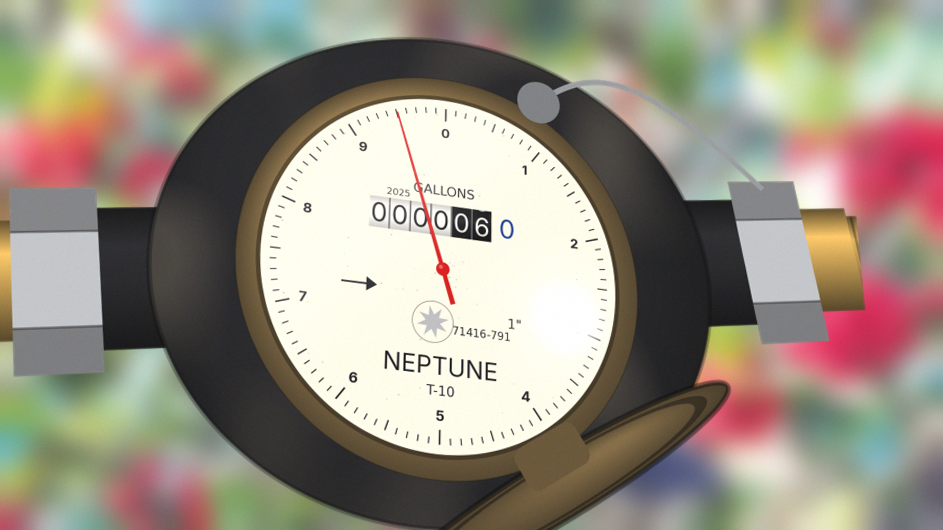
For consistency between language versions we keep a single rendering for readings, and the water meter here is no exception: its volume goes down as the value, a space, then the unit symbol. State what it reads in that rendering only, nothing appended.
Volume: 59.5 gal
